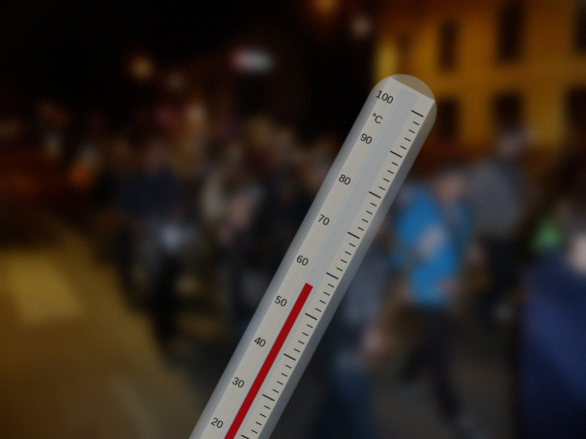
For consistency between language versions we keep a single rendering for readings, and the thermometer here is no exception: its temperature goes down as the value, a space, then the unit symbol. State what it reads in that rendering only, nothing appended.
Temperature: 56 °C
